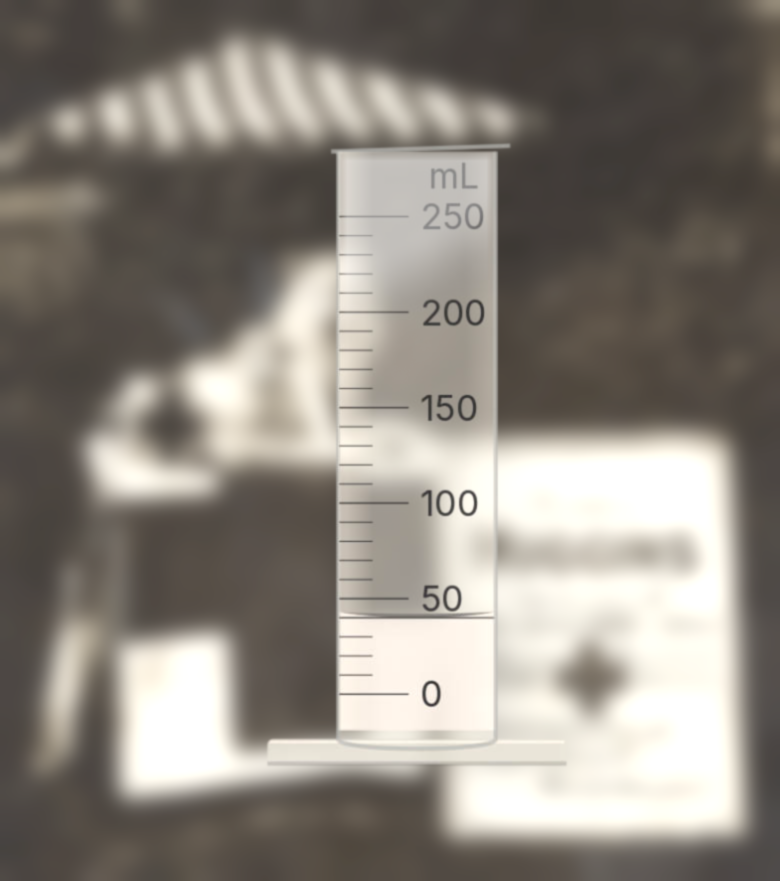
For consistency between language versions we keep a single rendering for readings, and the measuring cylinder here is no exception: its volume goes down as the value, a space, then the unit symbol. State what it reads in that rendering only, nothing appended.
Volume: 40 mL
